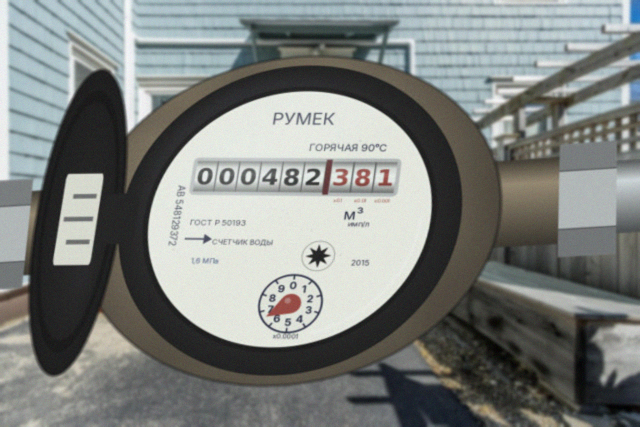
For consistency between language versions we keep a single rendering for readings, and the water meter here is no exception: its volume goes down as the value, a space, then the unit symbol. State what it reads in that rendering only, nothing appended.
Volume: 482.3816 m³
